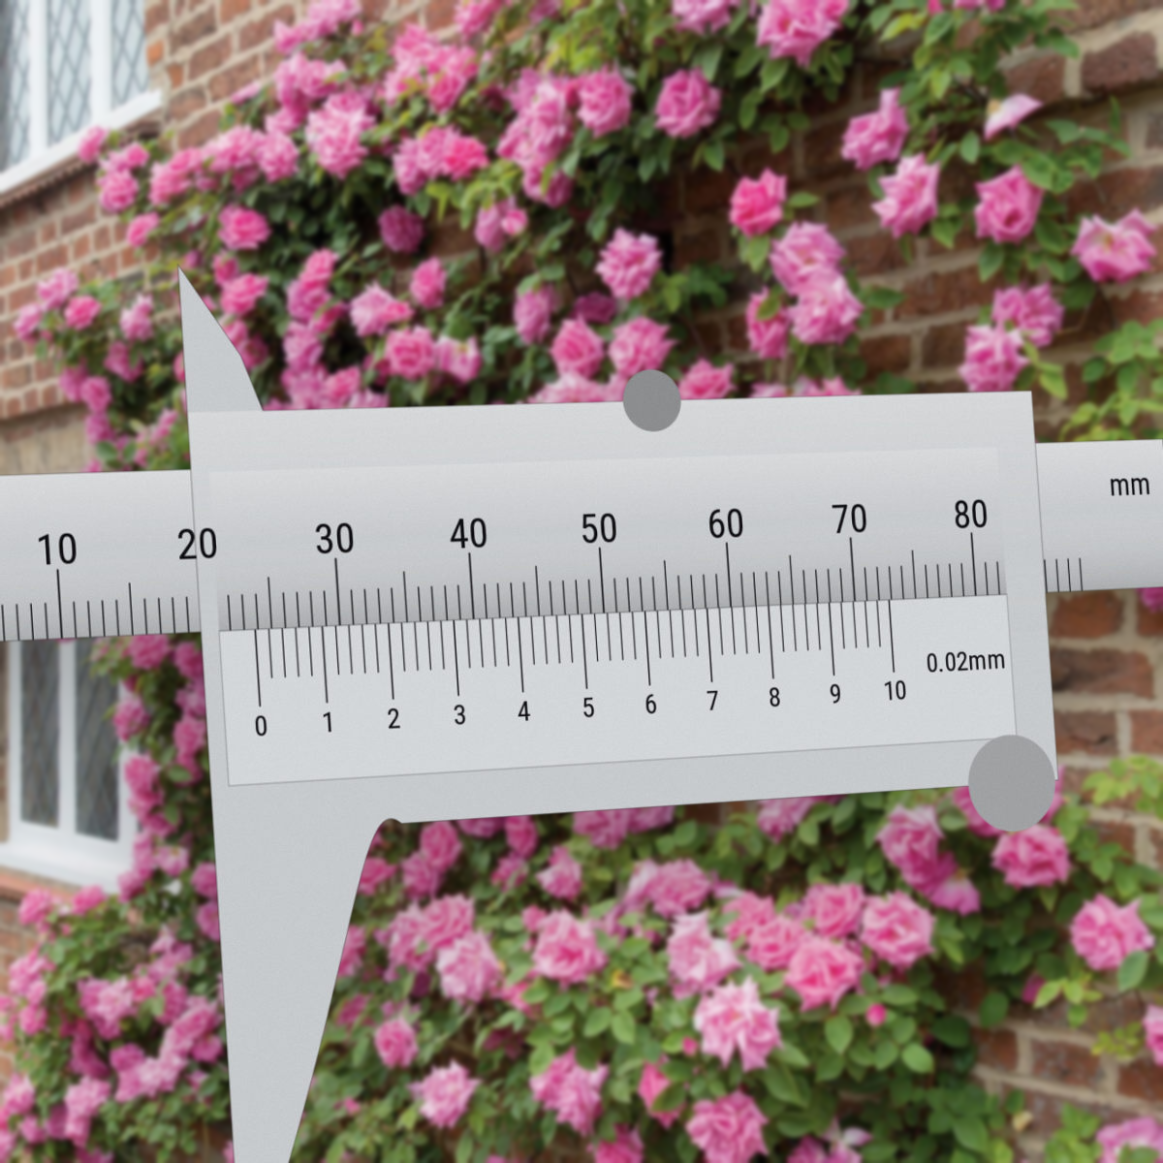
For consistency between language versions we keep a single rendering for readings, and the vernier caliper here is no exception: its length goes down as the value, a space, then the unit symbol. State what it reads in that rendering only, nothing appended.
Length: 23.8 mm
